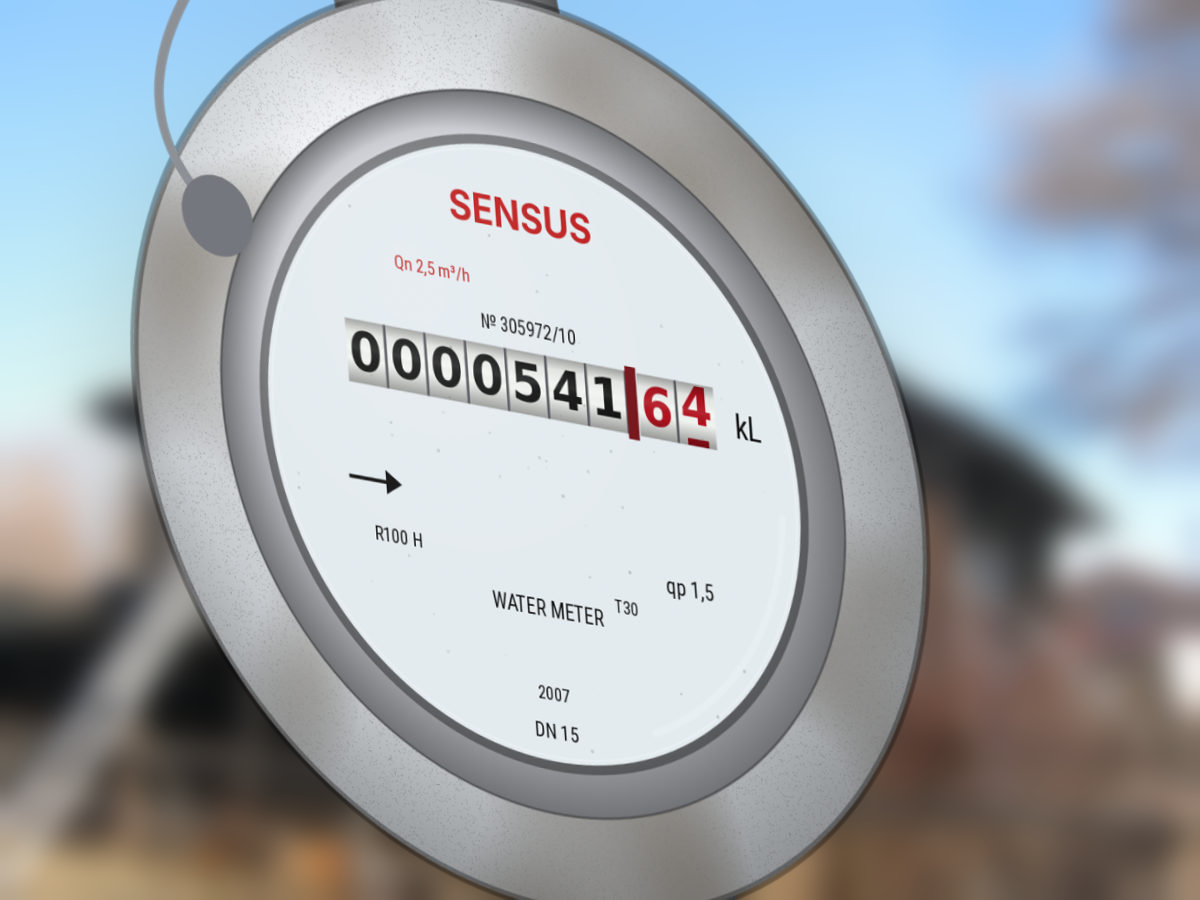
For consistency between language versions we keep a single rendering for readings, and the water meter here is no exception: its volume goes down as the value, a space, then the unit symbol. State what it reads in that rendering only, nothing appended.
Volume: 541.64 kL
